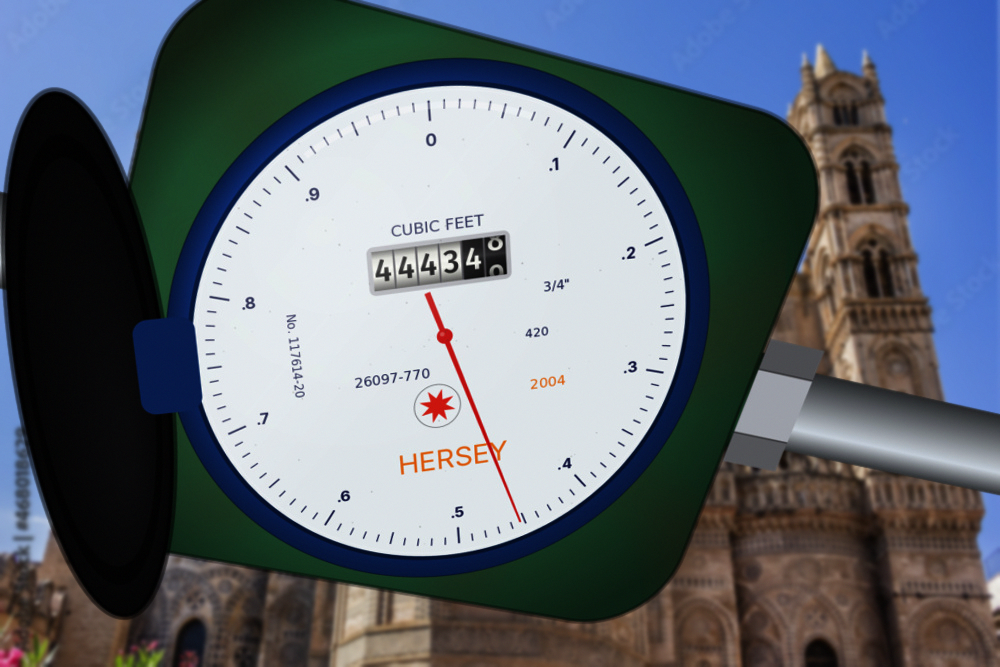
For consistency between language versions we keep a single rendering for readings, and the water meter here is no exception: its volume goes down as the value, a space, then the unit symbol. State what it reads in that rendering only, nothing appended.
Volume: 444348.45 ft³
